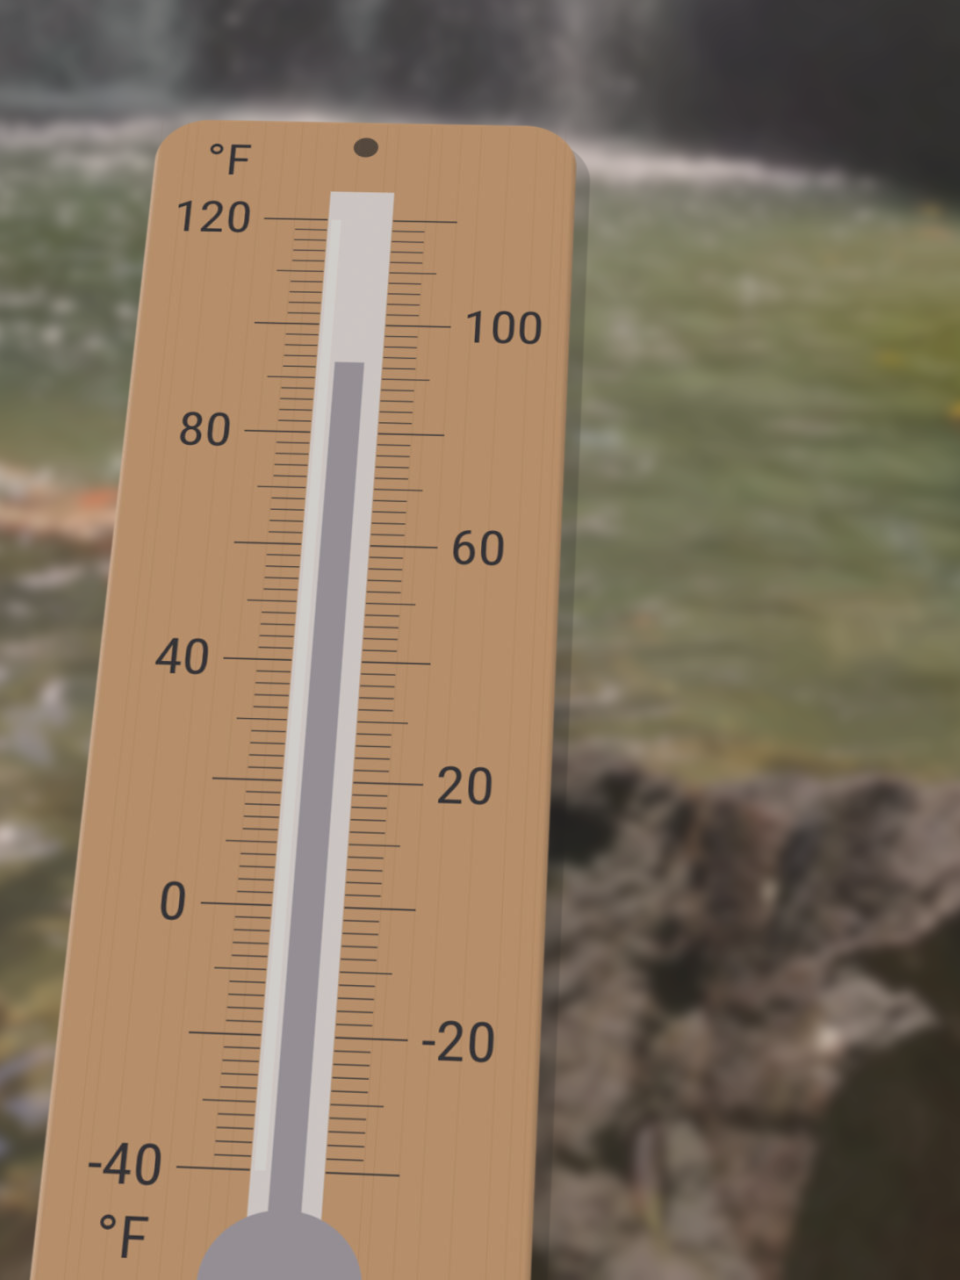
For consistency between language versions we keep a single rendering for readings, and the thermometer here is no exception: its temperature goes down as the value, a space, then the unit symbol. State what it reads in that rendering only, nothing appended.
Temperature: 93 °F
